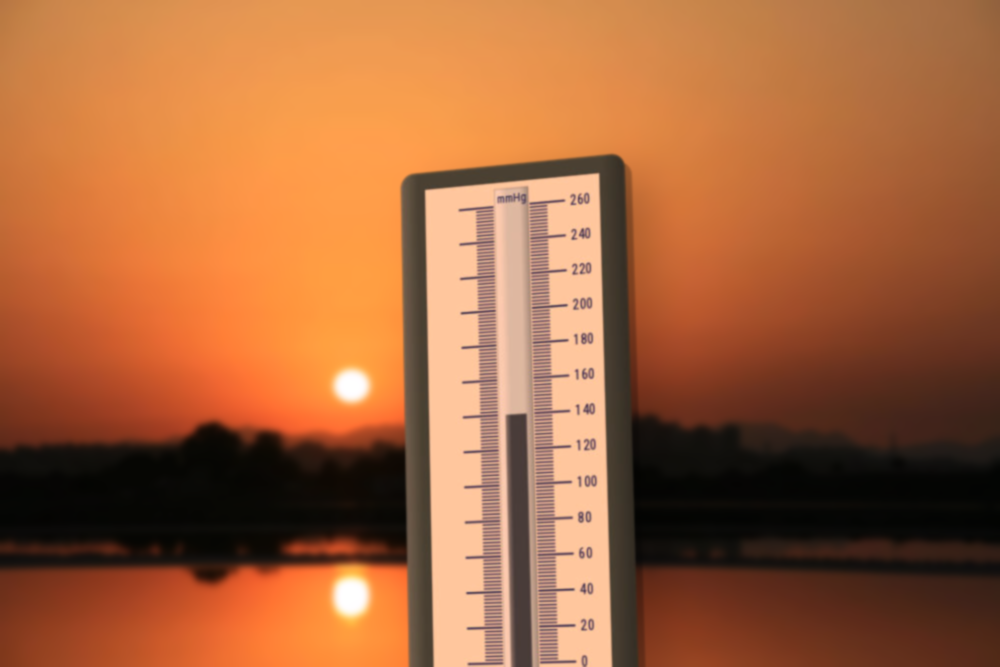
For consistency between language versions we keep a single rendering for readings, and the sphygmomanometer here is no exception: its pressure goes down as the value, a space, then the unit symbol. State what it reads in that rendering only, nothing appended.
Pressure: 140 mmHg
